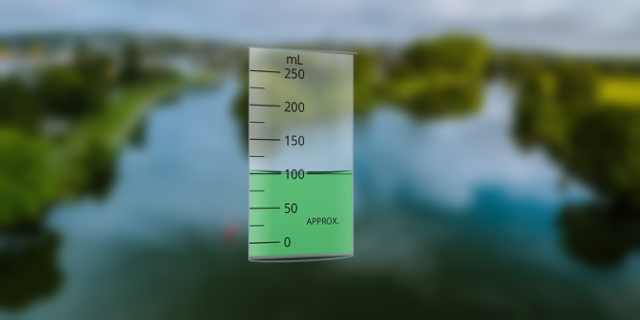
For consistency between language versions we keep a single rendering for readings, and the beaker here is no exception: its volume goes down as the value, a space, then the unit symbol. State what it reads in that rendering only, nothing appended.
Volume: 100 mL
